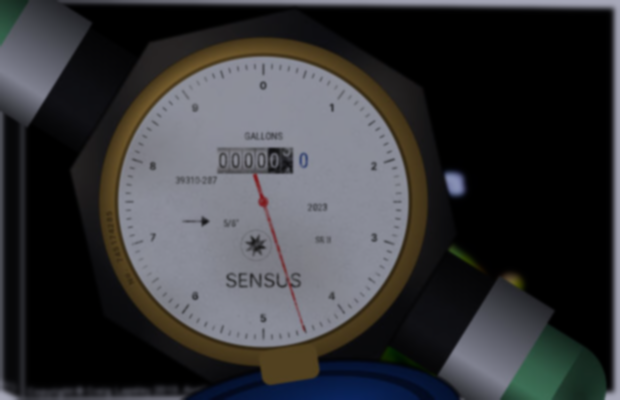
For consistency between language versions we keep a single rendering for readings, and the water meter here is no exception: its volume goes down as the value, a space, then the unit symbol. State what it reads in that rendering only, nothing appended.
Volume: 34.5 gal
